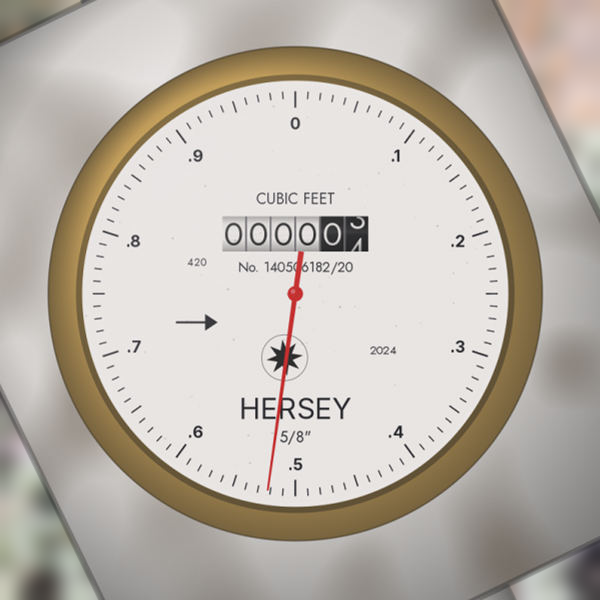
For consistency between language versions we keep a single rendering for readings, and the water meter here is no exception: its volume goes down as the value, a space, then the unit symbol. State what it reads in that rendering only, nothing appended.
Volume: 3.52 ft³
